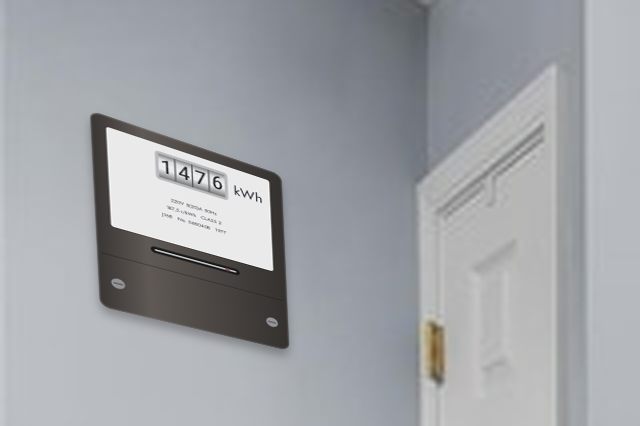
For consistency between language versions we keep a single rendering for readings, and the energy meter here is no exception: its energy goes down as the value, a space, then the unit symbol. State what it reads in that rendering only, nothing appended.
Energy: 1476 kWh
